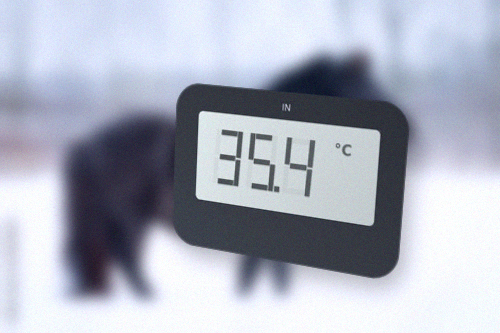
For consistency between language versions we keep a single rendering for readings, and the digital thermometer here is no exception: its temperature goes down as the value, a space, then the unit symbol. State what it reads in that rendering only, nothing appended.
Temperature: 35.4 °C
